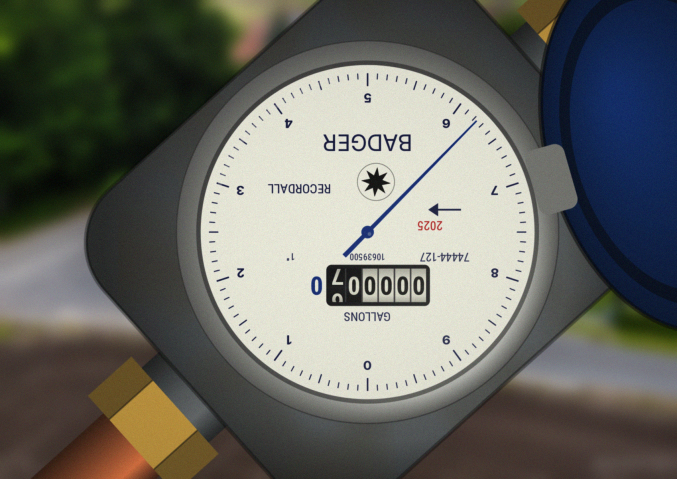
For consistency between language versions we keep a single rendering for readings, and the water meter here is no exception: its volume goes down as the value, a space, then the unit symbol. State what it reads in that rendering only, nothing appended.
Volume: 66.2 gal
